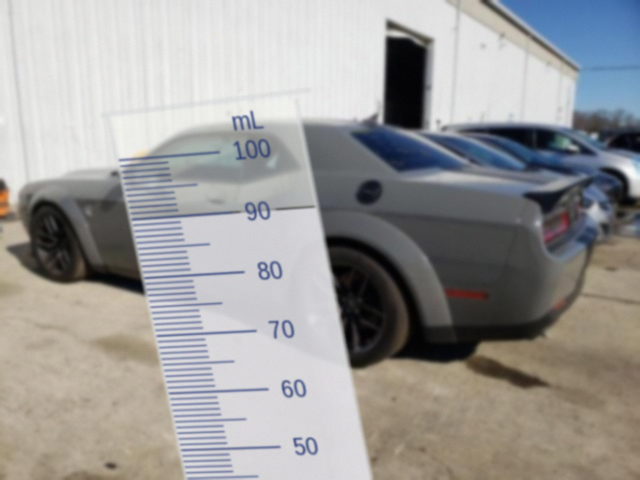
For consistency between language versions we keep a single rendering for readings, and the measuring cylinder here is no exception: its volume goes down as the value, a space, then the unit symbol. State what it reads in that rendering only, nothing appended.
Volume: 90 mL
